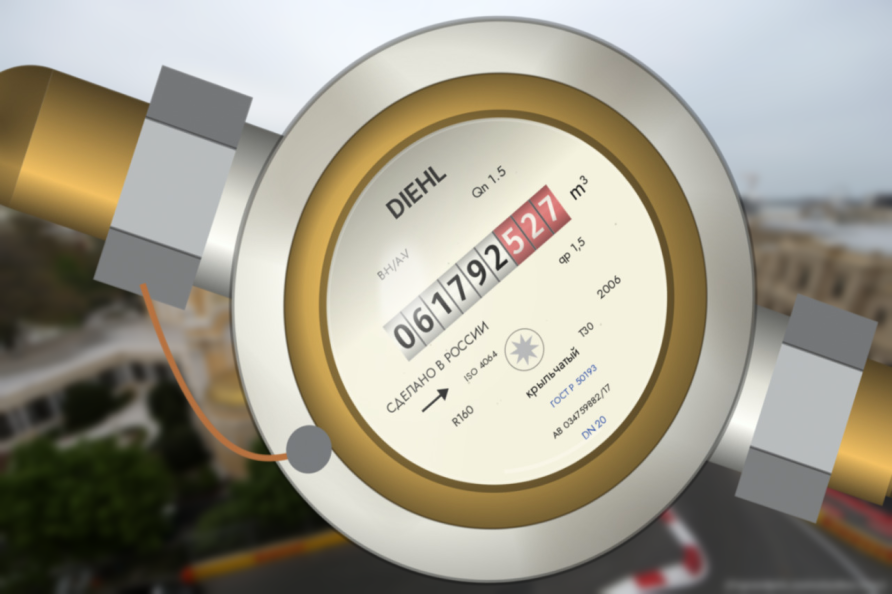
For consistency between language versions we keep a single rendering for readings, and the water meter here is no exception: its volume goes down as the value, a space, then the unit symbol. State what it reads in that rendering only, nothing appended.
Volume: 61792.527 m³
